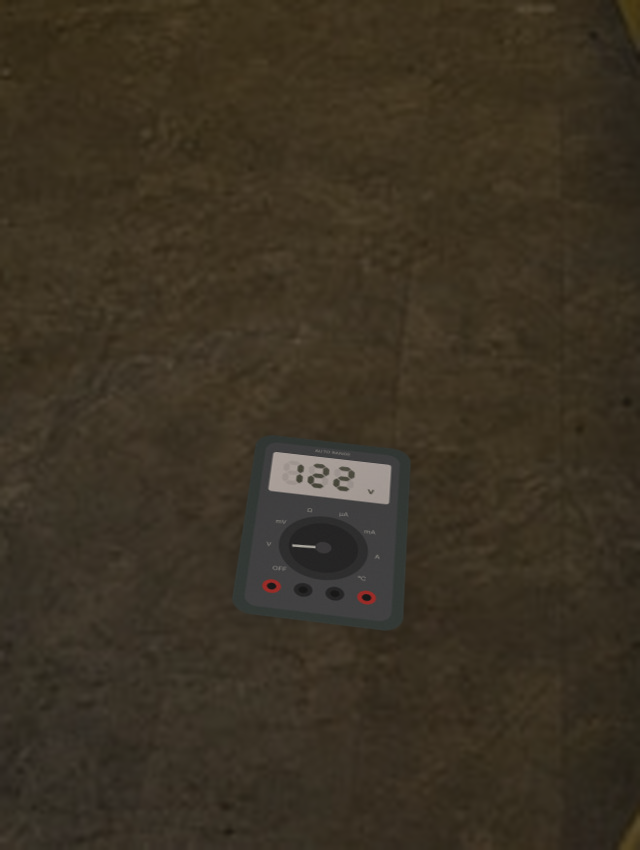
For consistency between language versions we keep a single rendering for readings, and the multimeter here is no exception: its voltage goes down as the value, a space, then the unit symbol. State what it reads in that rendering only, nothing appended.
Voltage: 122 V
